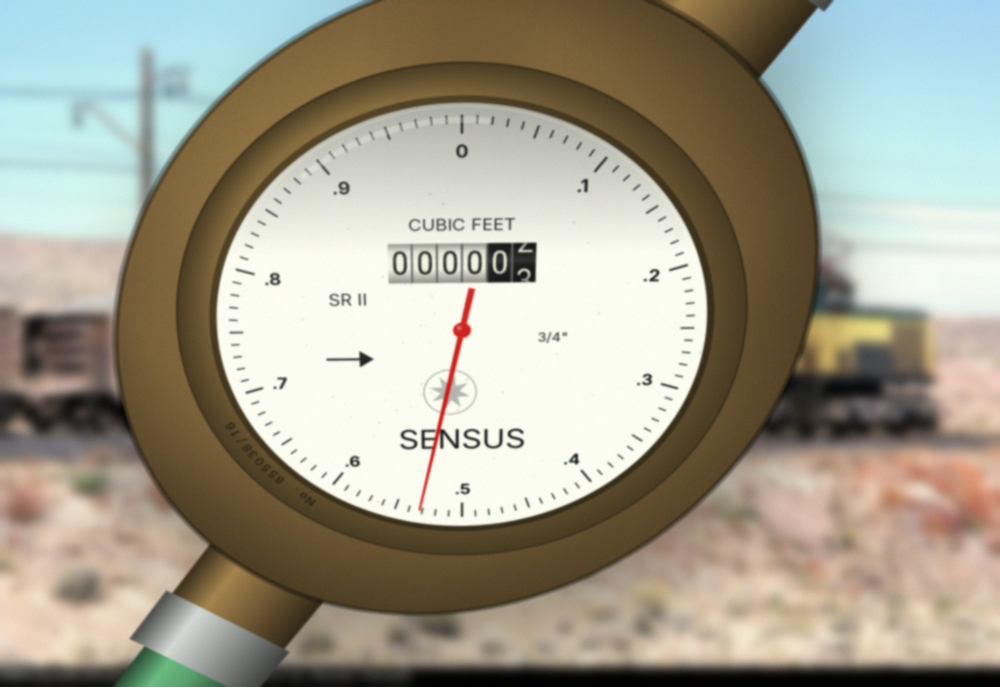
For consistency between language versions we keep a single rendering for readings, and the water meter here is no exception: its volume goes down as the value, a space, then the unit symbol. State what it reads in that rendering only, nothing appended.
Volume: 2.53 ft³
